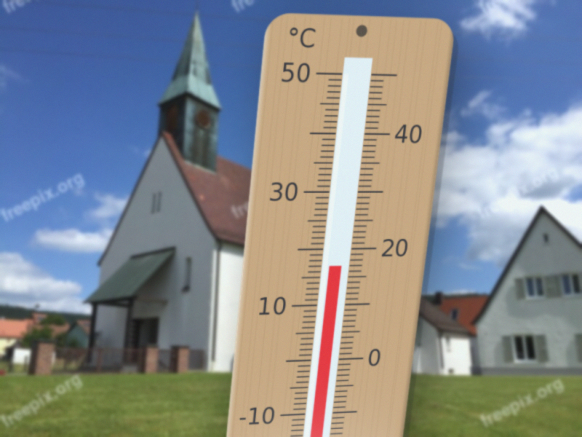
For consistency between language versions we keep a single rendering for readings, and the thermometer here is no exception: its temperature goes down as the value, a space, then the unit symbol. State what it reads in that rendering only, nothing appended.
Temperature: 17 °C
